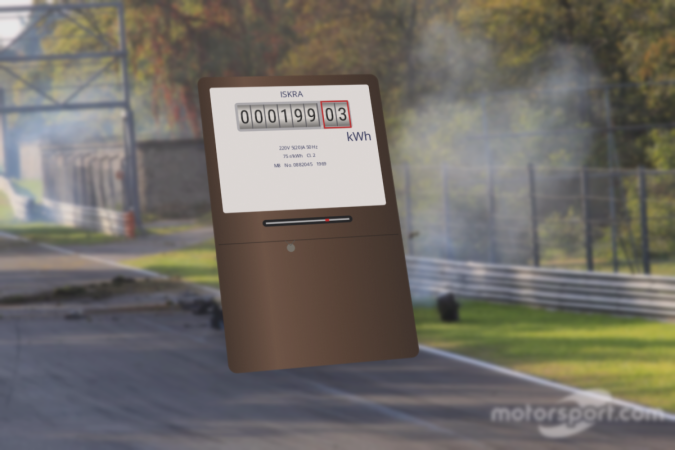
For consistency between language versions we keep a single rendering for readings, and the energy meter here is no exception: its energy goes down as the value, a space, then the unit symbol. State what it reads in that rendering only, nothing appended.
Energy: 199.03 kWh
